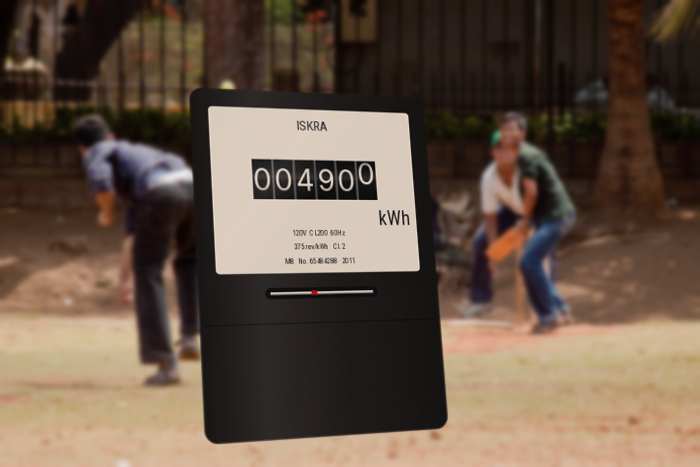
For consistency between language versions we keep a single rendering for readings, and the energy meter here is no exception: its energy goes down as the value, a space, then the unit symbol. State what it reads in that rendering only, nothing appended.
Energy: 4900 kWh
